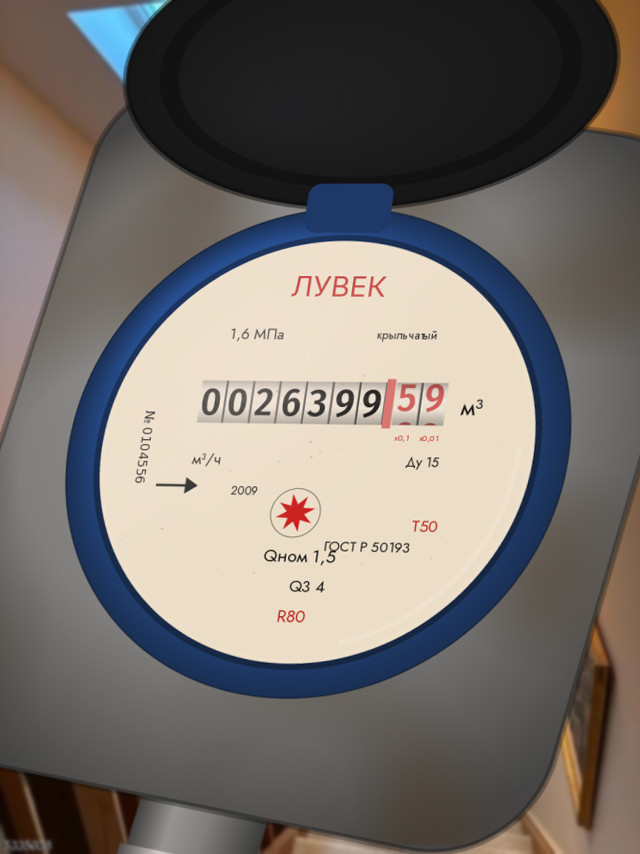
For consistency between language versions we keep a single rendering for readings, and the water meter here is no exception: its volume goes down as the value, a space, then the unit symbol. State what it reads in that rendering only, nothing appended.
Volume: 26399.59 m³
